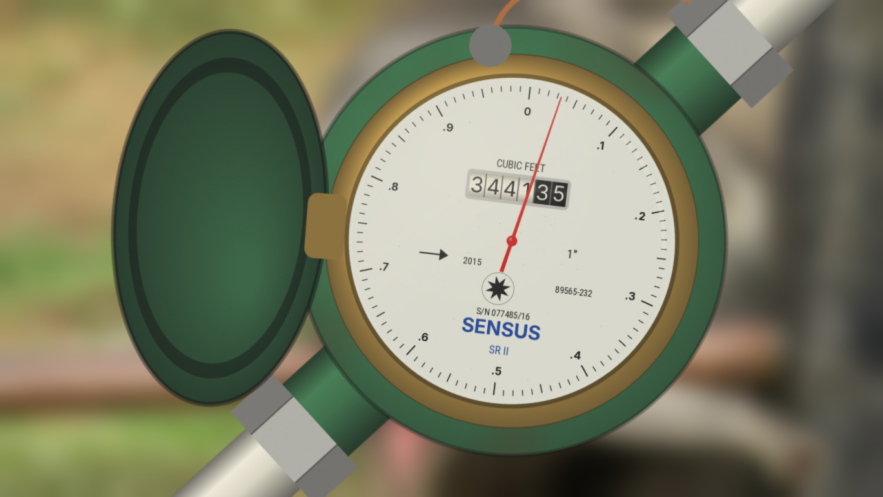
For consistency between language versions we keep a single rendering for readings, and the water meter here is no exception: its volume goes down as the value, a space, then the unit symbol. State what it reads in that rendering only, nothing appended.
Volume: 344135.03 ft³
